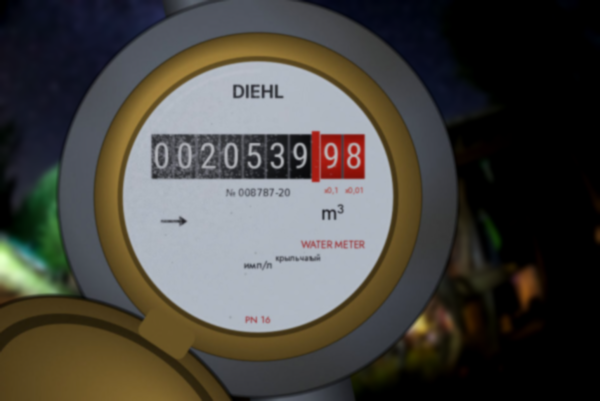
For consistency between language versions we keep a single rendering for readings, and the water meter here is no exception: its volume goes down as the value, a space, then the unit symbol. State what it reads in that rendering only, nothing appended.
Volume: 20539.98 m³
